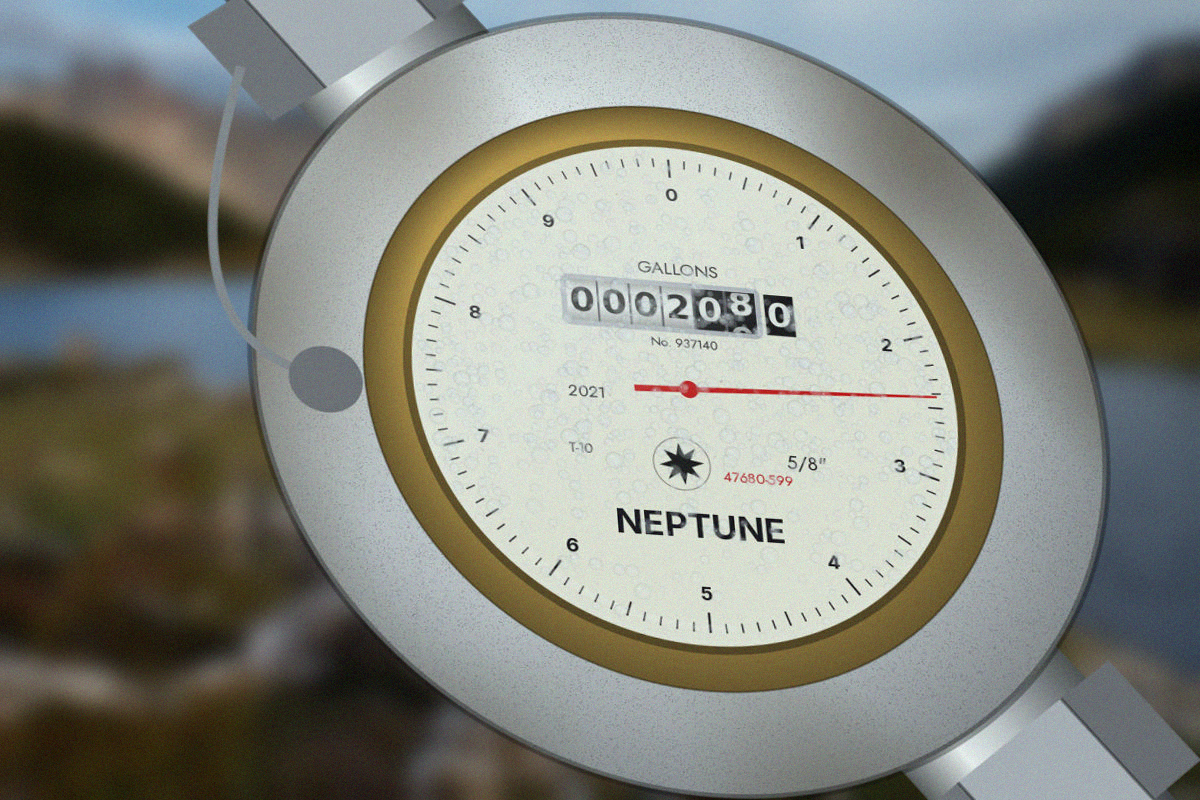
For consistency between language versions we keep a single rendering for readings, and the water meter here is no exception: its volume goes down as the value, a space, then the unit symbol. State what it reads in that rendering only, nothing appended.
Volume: 2082.4 gal
